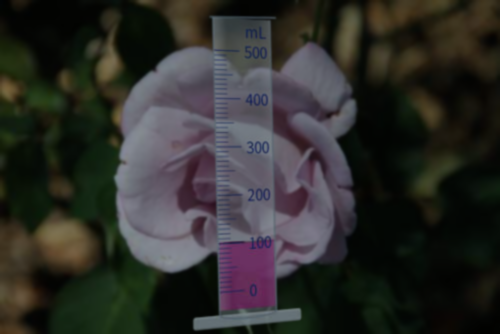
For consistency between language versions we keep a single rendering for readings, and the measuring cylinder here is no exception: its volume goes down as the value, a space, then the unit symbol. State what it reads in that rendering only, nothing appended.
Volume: 100 mL
